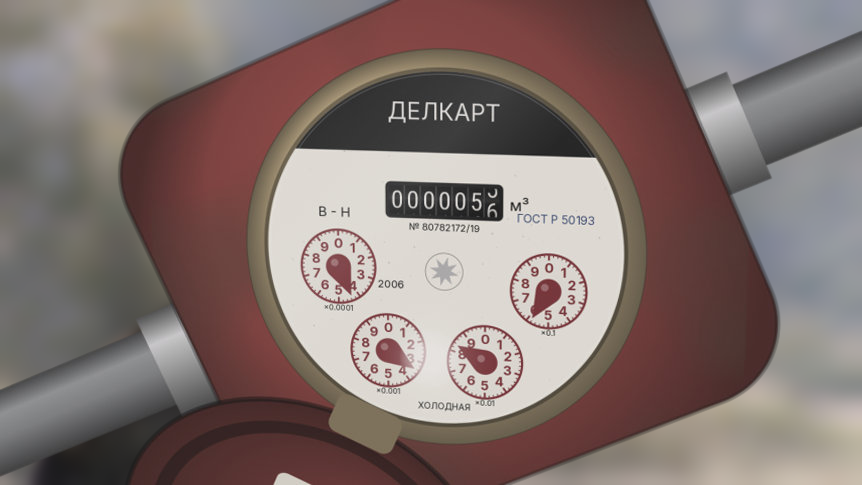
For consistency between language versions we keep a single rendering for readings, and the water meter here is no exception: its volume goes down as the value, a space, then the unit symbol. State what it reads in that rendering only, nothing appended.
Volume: 55.5834 m³
